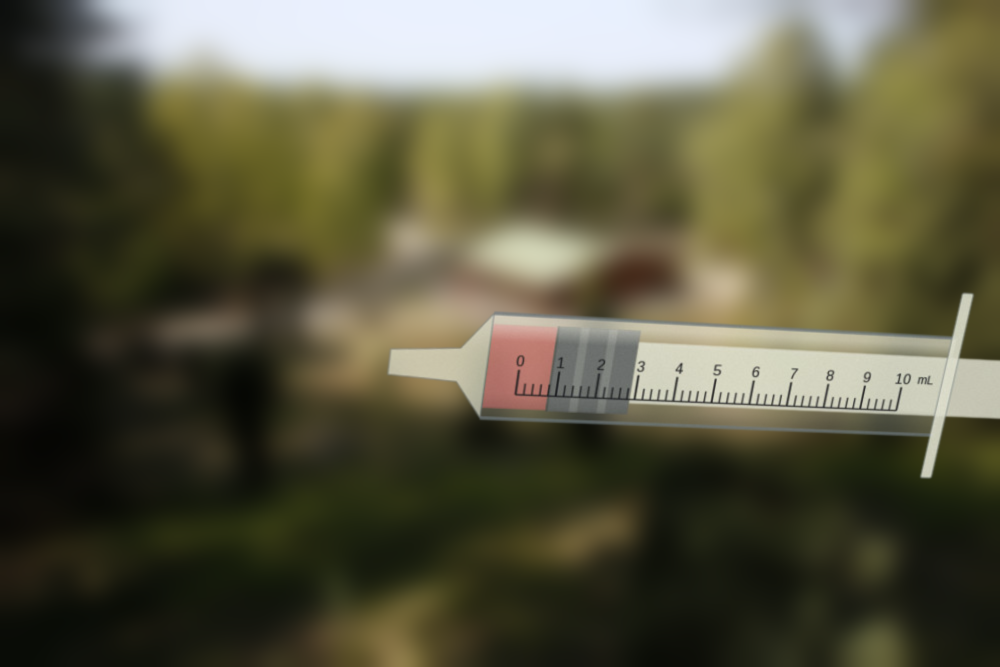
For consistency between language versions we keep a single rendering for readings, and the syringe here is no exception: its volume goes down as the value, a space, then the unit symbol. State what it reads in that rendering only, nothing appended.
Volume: 0.8 mL
